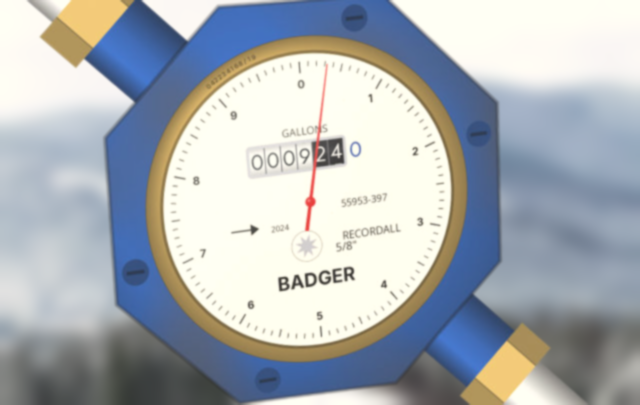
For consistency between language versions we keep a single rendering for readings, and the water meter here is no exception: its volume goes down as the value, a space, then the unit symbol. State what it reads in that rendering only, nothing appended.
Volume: 9240.3 gal
